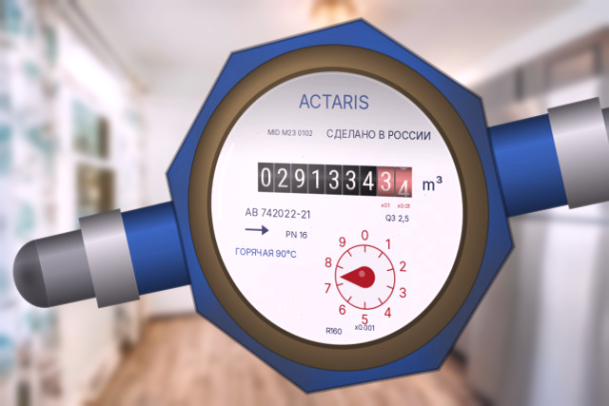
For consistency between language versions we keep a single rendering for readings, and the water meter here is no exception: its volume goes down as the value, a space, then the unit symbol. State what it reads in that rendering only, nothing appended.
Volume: 291334.337 m³
